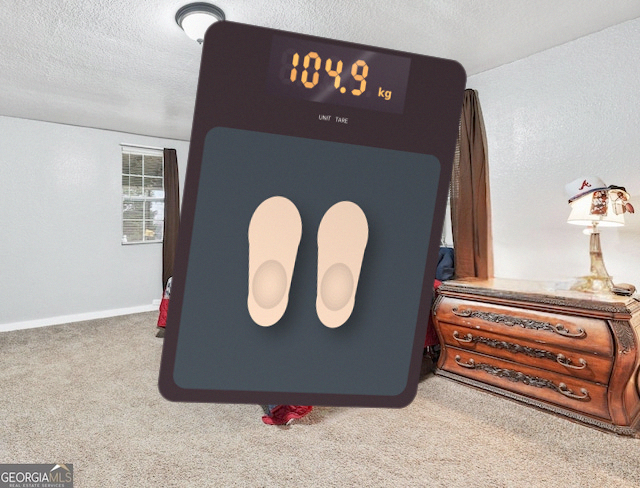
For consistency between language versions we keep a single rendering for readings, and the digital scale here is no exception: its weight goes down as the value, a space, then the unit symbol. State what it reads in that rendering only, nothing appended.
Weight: 104.9 kg
